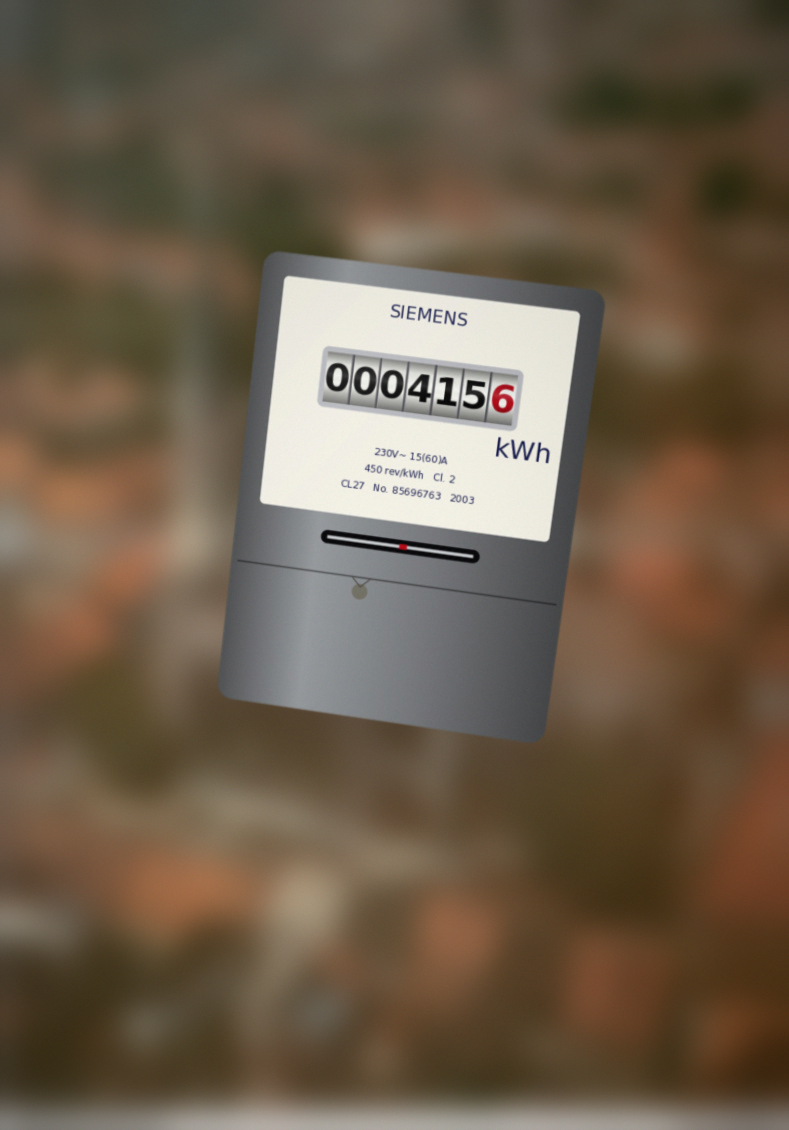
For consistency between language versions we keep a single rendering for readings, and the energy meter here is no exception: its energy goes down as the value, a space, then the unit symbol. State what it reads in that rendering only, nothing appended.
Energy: 415.6 kWh
